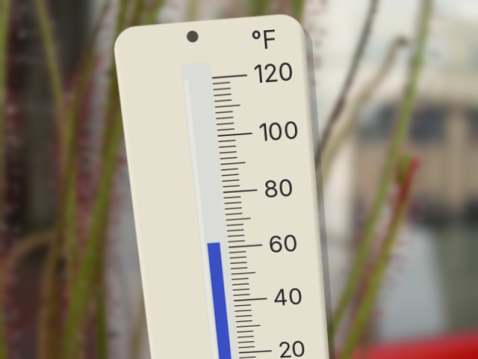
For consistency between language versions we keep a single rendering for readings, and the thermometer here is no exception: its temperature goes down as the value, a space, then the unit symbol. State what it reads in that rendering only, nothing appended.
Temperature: 62 °F
